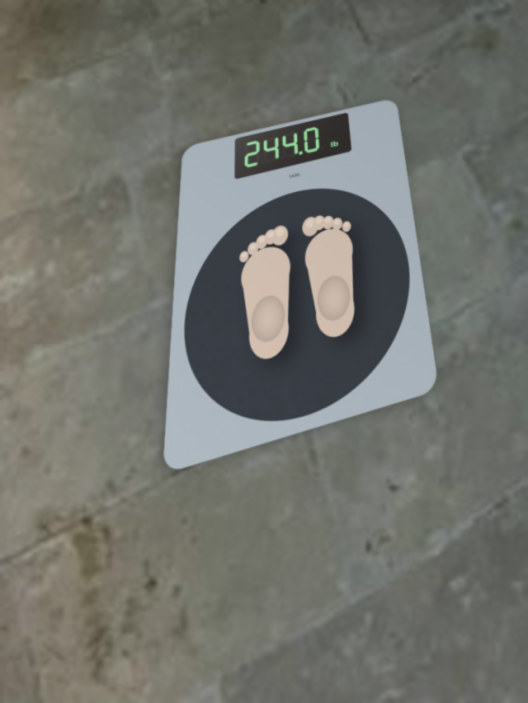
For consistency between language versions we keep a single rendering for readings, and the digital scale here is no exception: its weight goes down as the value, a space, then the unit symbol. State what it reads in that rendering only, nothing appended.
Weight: 244.0 lb
